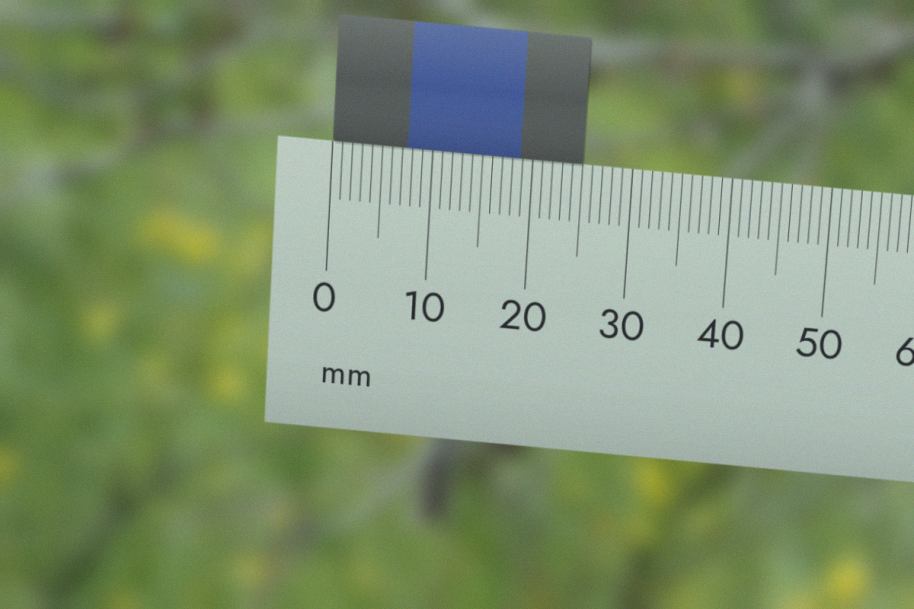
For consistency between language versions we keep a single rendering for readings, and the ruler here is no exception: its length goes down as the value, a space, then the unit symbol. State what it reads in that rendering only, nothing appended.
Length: 25 mm
